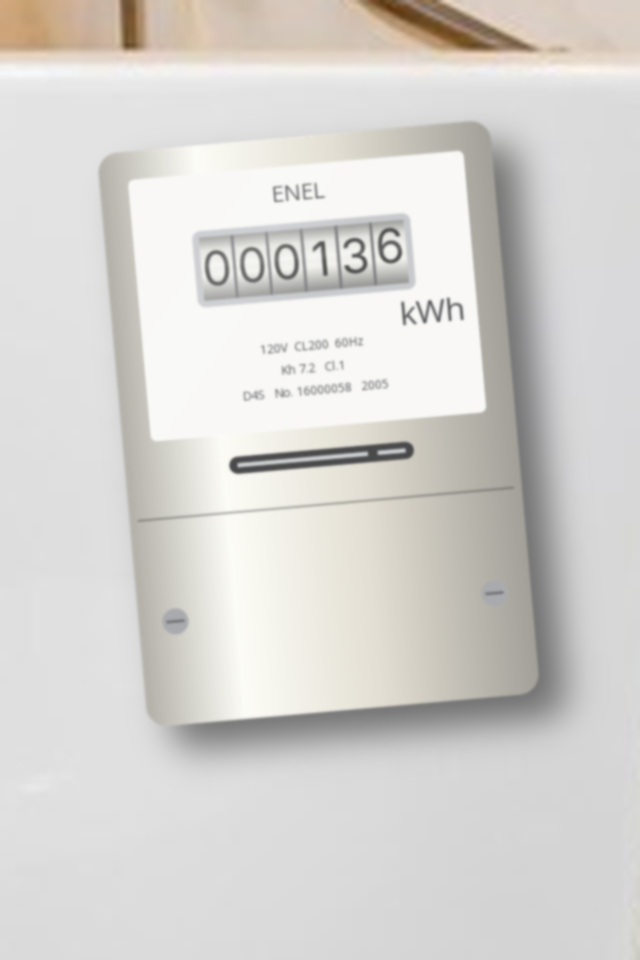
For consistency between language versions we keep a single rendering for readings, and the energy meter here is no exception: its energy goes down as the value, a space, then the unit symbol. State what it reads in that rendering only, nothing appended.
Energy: 136 kWh
